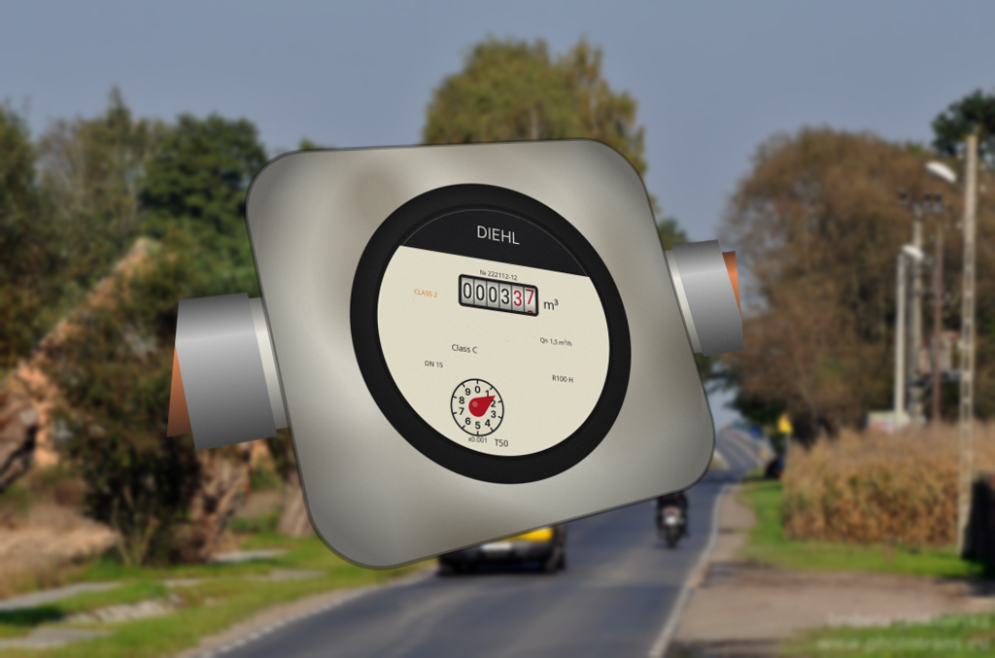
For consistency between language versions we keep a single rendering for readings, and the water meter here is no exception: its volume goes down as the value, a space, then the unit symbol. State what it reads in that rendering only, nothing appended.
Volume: 3.371 m³
